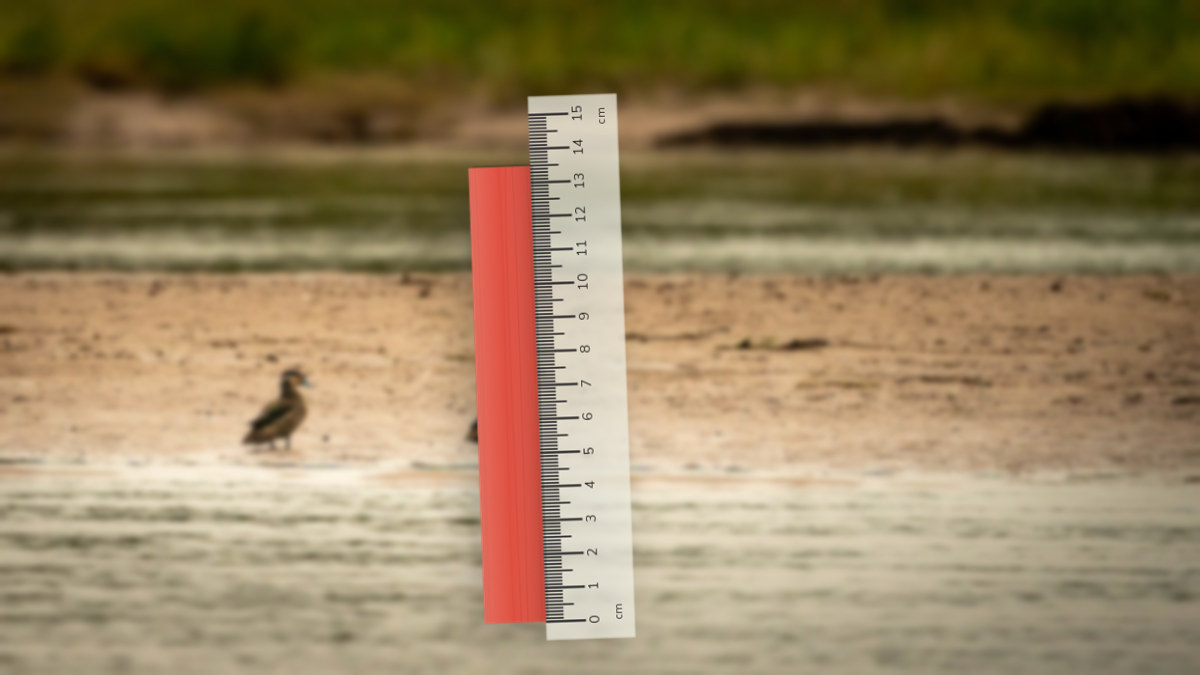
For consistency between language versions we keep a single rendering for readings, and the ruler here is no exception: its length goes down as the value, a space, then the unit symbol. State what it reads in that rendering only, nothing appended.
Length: 13.5 cm
